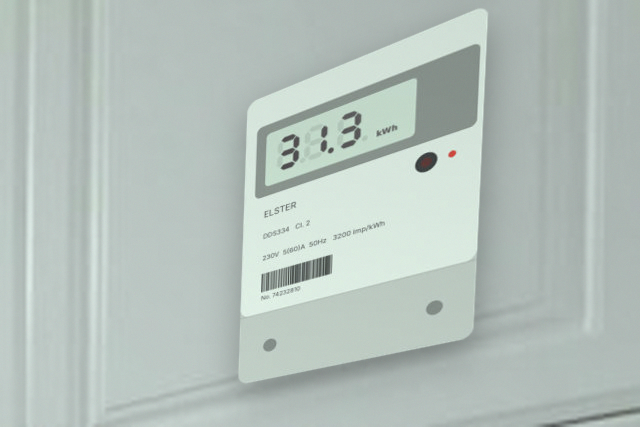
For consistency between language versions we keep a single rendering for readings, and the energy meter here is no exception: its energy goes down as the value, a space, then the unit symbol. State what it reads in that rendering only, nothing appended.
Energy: 31.3 kWh
